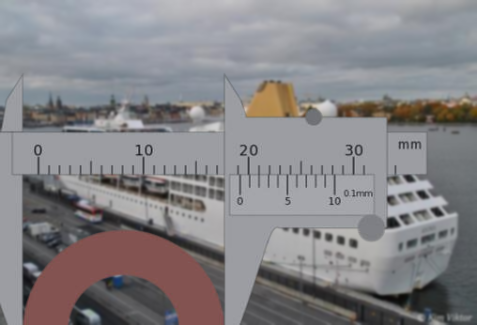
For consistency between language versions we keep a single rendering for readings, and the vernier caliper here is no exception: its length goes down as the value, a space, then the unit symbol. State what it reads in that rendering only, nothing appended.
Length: 19.2 mm
